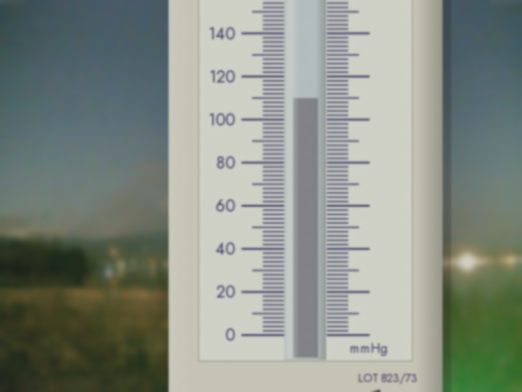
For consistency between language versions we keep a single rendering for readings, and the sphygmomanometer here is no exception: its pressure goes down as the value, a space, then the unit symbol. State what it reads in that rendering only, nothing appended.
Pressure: 110 mmHg
